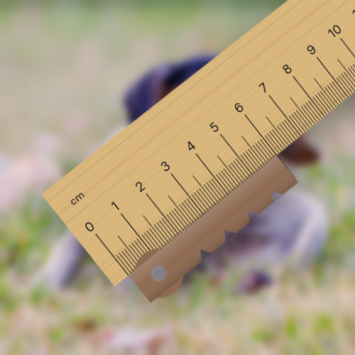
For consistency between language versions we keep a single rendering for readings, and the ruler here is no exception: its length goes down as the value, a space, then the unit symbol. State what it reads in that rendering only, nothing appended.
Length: 6 cm
